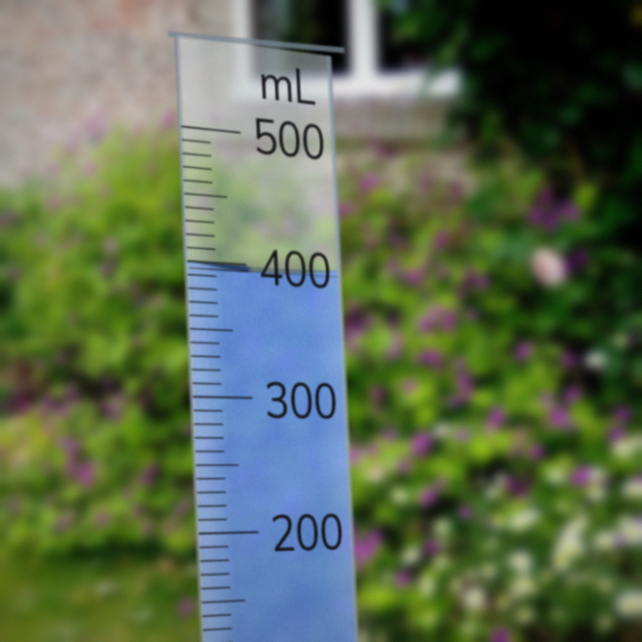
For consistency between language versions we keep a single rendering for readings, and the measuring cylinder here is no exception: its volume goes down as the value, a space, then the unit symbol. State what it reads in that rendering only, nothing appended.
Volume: 395 mL
